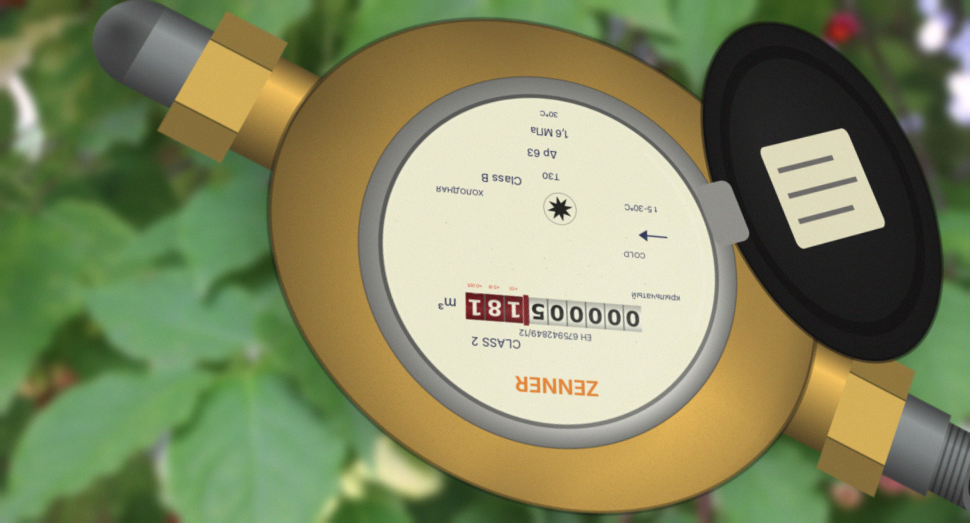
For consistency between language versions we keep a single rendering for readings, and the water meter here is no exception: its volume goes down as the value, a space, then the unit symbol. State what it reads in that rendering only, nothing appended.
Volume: 5.181 m³
